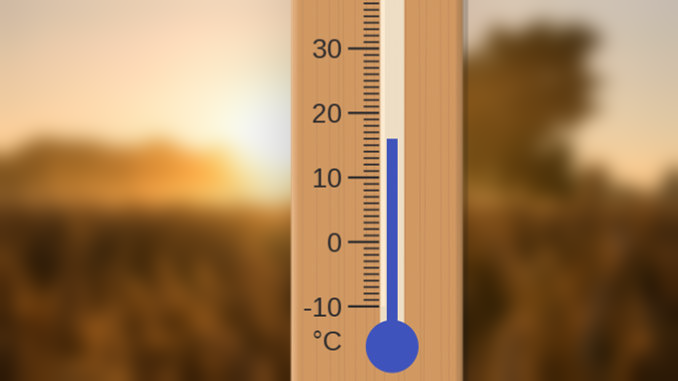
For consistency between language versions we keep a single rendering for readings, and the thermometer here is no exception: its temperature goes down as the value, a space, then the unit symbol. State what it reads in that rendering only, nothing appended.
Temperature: 16 °C
